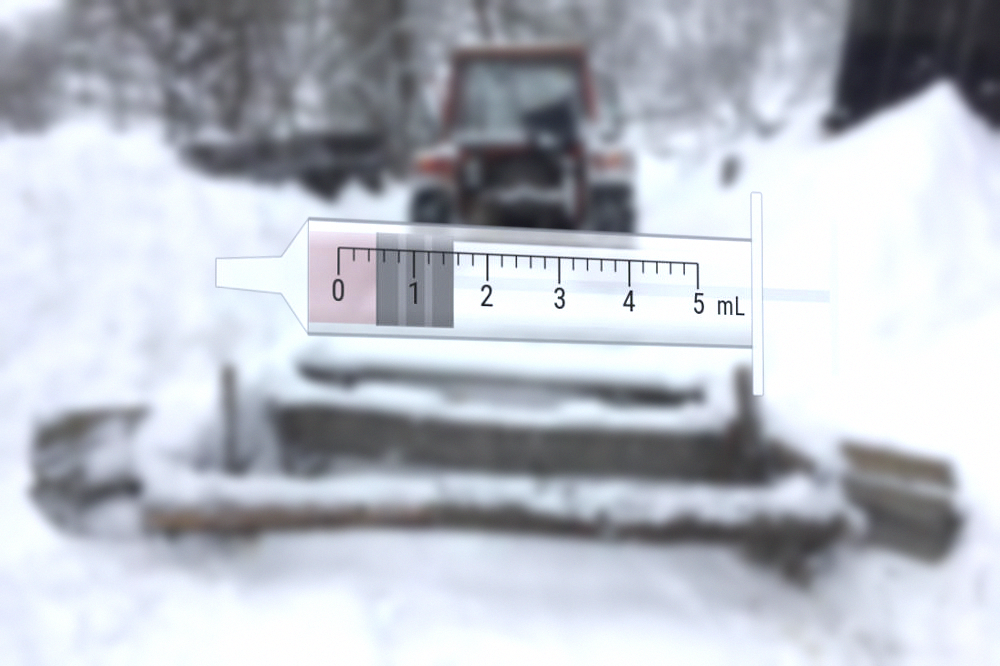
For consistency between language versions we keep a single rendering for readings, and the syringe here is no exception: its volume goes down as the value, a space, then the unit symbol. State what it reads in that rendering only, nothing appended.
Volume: 0.5 mL
